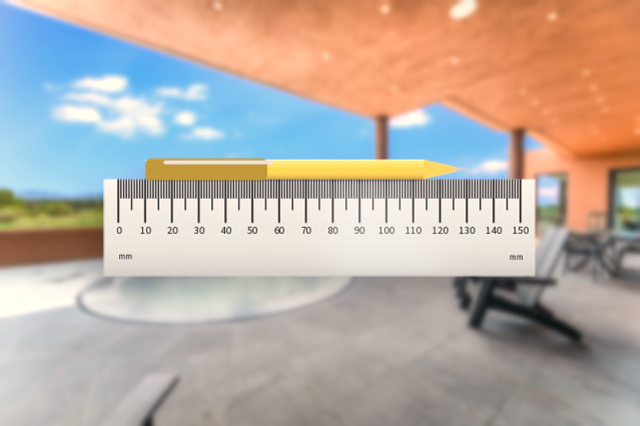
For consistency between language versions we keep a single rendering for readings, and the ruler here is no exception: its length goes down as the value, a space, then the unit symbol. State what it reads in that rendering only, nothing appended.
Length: 120 mm
